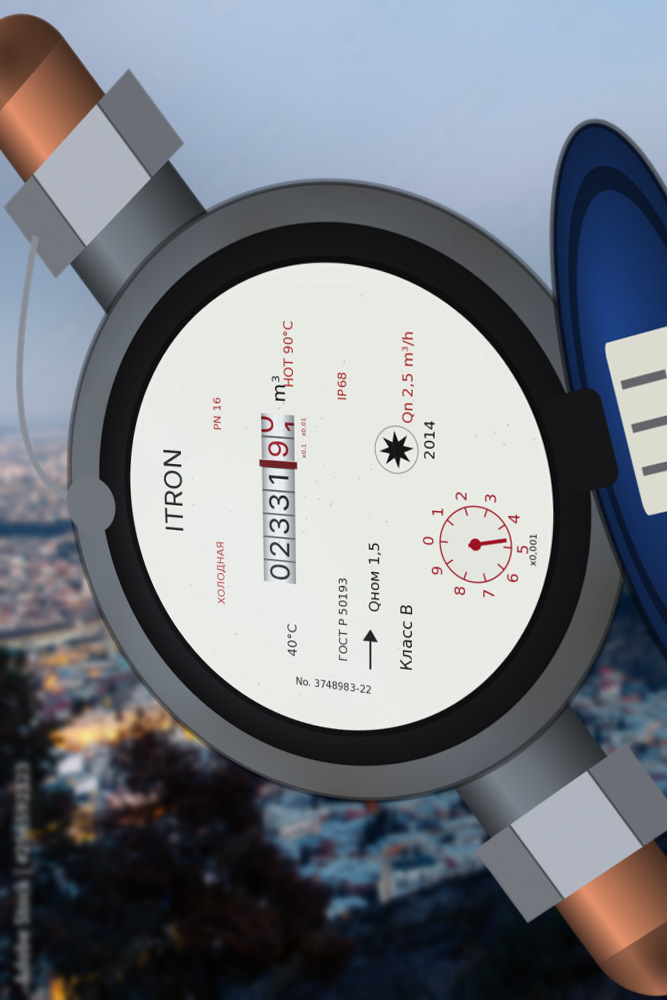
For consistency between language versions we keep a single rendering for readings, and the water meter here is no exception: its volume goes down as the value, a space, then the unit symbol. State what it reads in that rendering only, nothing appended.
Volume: 2331.904 m³
